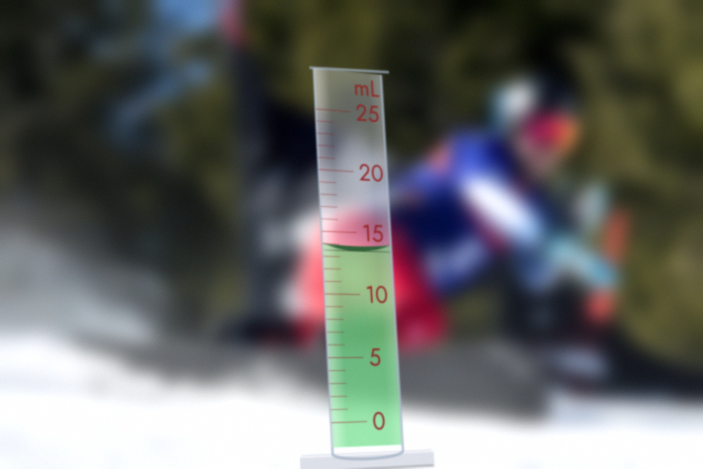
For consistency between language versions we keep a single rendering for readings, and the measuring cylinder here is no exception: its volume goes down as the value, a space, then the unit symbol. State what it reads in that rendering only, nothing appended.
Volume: 13.5 mL
